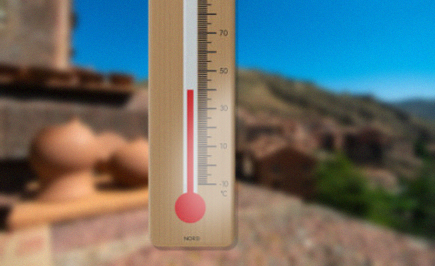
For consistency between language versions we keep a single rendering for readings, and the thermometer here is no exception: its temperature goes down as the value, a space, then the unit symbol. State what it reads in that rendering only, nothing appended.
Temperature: 40 °C
